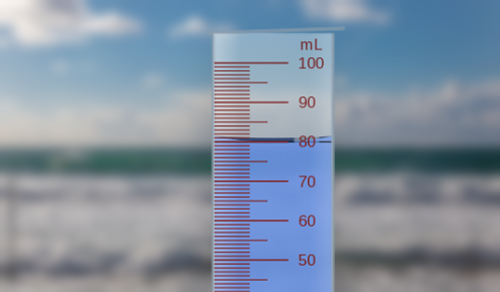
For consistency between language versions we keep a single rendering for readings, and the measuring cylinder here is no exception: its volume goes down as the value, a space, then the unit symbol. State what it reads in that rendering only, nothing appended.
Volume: 80 mL
